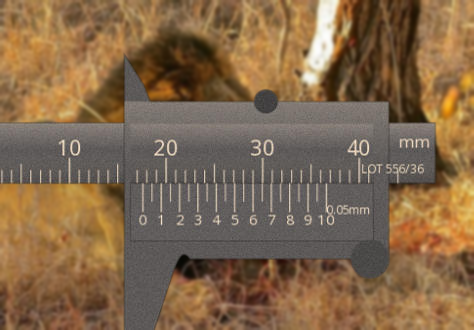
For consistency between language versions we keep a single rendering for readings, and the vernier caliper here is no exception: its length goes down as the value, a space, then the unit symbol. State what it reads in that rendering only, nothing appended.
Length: 17.6 mm
